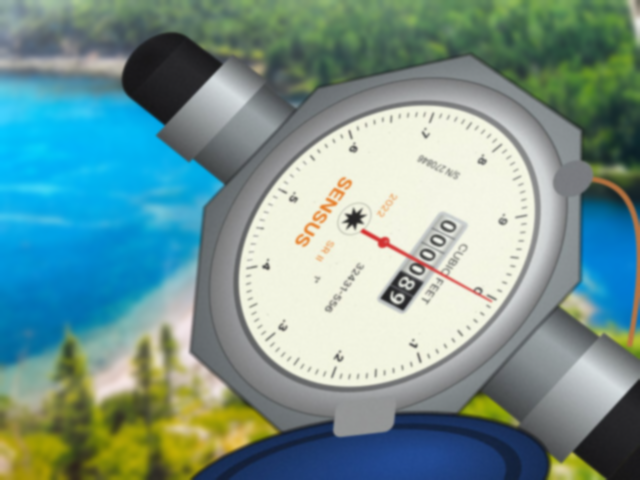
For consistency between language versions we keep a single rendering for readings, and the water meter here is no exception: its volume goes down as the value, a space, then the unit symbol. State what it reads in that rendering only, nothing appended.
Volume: 89.00 ft³
